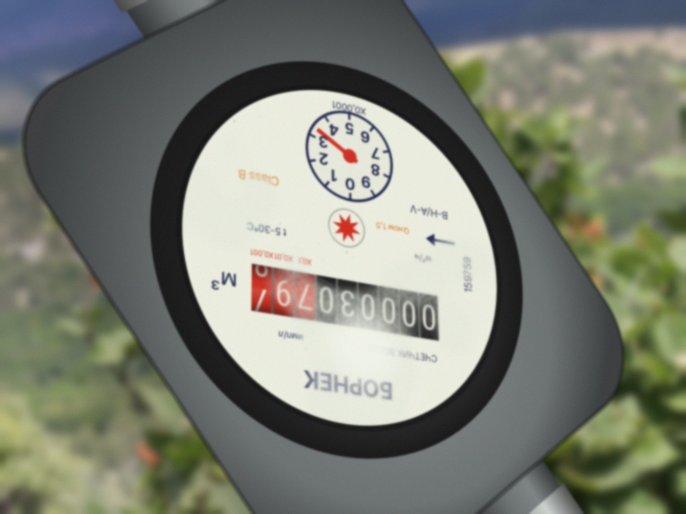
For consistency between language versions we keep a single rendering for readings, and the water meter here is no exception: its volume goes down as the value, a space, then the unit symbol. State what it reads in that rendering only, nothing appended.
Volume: 30.7973 m³
